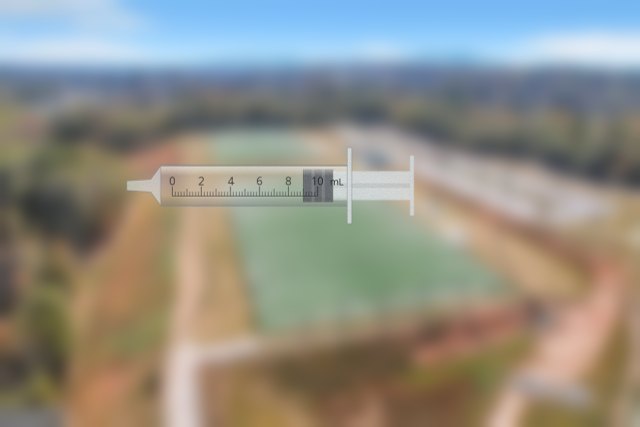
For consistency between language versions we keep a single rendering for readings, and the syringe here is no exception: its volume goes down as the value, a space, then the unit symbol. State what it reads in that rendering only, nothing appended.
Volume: 9 mL
